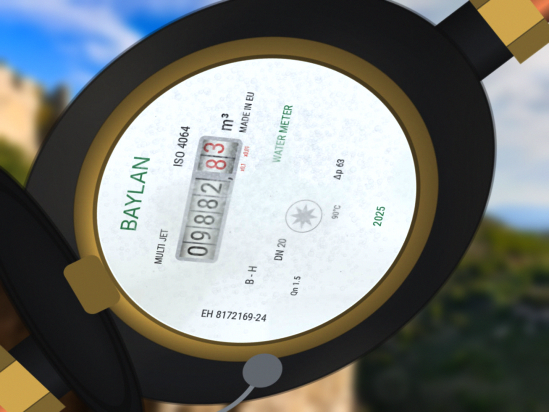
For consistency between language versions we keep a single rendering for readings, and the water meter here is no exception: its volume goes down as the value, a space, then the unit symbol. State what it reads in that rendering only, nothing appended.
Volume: 9882.83 m³
